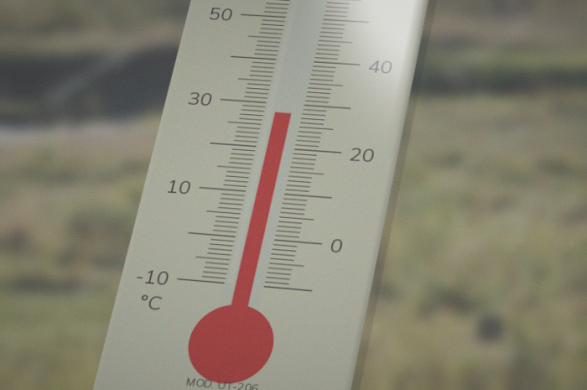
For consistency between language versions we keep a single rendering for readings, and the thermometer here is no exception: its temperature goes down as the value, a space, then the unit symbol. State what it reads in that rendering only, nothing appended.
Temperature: 28 °C
